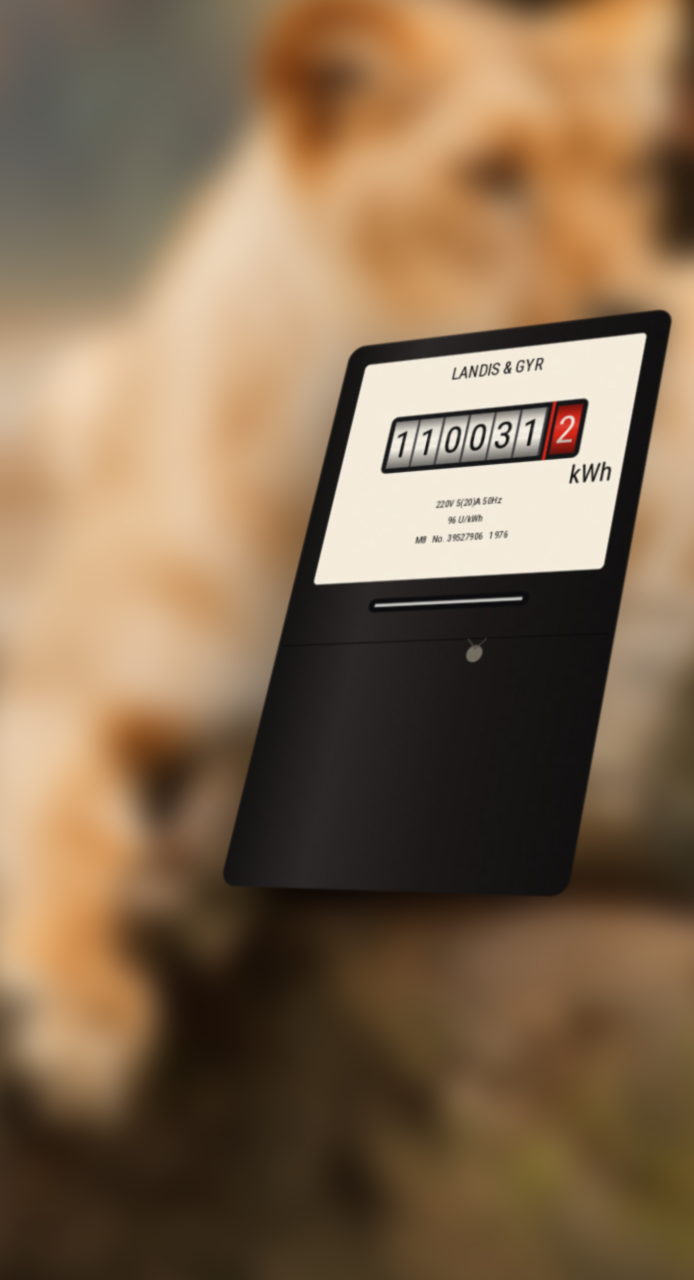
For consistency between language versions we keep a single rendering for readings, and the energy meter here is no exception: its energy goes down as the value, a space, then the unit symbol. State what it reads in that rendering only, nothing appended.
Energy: 110031.2 kWh
